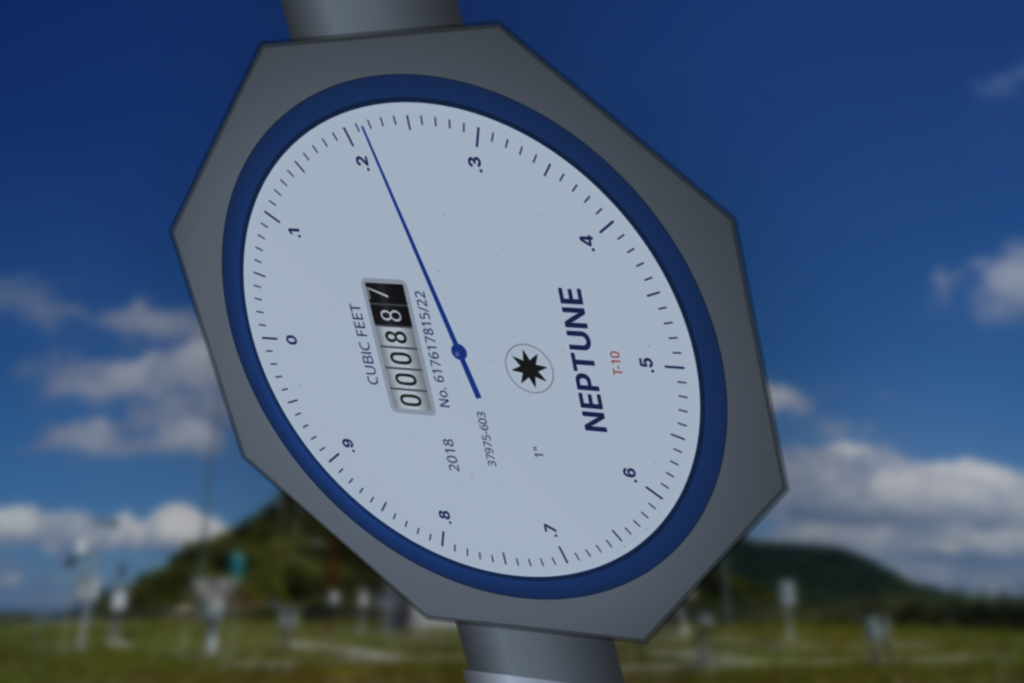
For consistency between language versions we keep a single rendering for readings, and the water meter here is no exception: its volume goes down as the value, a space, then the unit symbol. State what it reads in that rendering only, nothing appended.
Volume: 887.21 ft³
